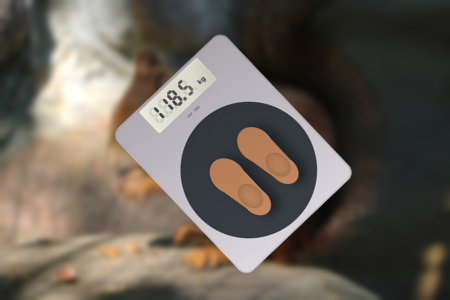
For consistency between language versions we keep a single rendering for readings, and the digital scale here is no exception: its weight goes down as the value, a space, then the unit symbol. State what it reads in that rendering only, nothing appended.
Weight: 118.5 kg
